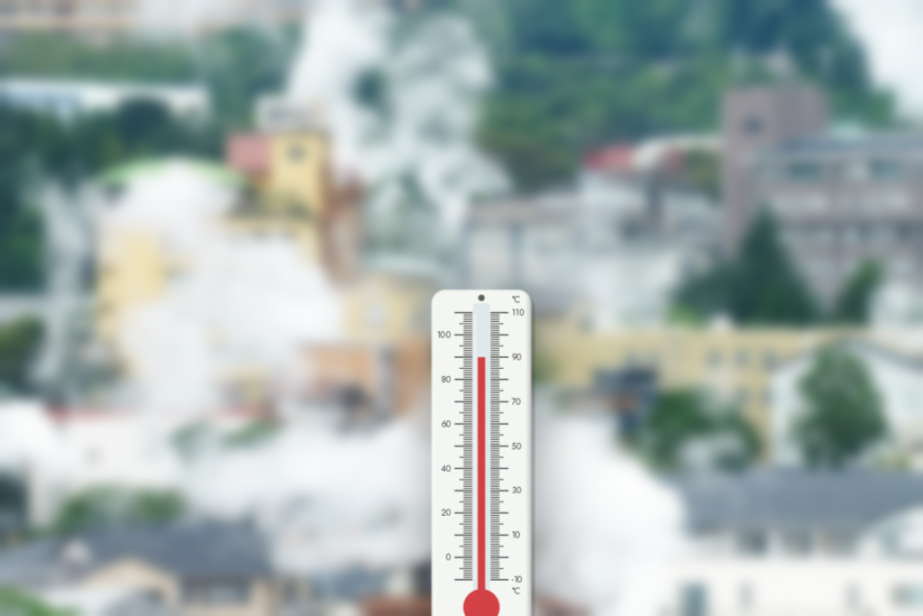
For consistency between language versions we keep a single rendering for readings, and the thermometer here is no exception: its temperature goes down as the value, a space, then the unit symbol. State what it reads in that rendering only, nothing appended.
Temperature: 90 °C
